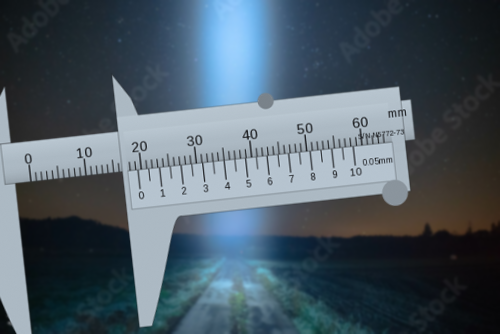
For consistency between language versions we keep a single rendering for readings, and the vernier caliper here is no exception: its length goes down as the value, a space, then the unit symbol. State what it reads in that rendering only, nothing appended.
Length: 19.4 mm
